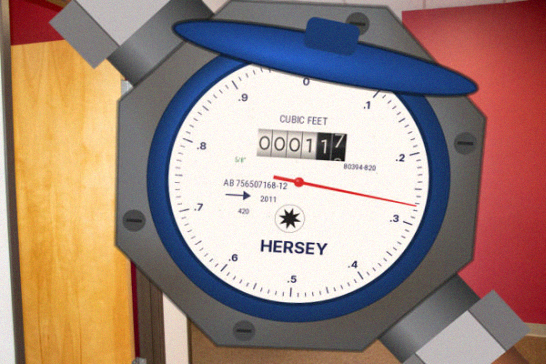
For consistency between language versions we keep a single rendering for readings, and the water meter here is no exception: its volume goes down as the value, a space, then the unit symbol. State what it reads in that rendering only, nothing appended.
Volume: 117.27 ft³
